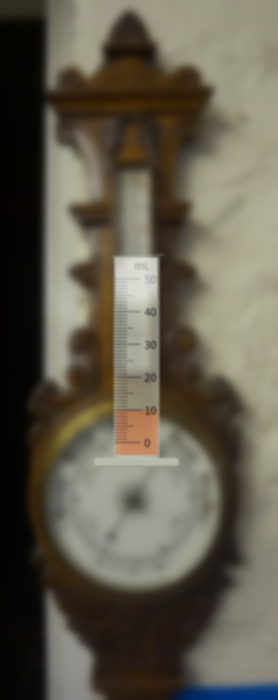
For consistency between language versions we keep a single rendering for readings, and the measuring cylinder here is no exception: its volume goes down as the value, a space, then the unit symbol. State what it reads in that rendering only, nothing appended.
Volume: 10 mL
